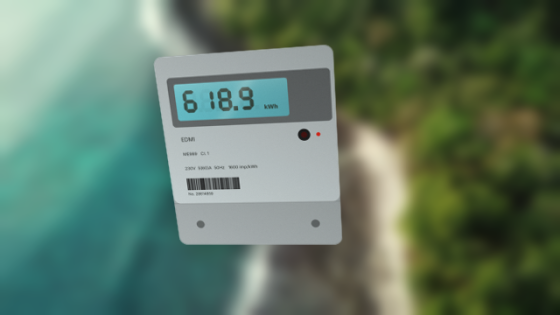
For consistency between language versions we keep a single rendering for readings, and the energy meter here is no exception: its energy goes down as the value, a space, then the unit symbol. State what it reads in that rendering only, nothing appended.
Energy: 618.9 kWh
